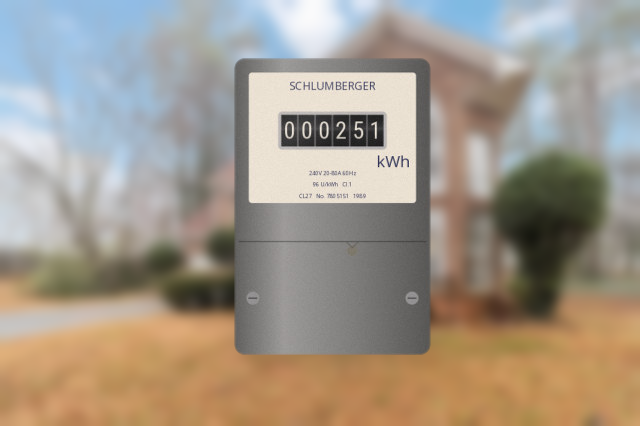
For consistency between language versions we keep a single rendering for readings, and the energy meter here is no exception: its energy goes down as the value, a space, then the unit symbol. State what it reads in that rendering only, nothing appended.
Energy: 251 kWh
